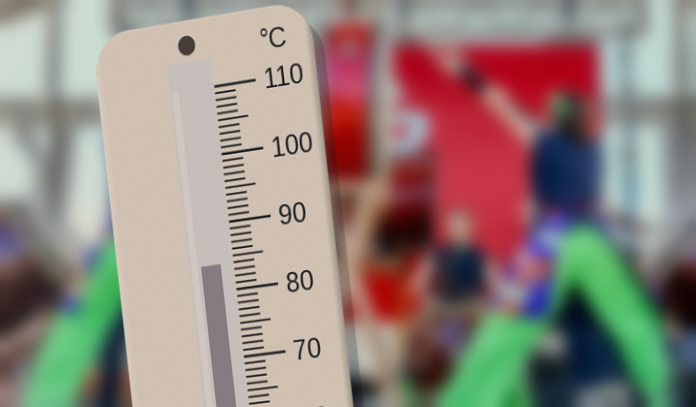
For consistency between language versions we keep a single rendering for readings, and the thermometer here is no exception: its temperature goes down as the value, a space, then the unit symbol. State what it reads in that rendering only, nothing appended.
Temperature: 84 °C
